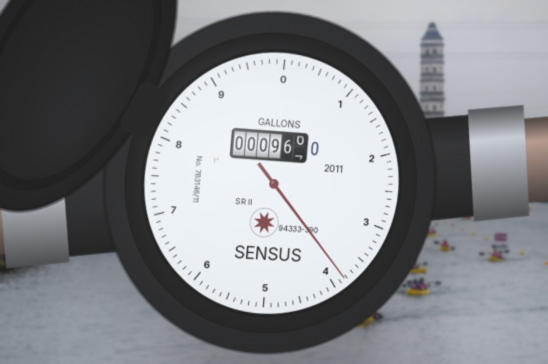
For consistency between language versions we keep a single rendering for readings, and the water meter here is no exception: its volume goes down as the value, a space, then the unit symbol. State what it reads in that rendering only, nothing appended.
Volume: 9663.8 gal
